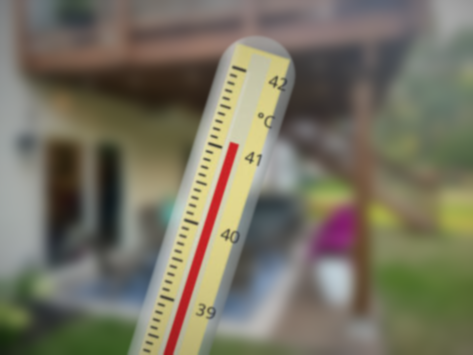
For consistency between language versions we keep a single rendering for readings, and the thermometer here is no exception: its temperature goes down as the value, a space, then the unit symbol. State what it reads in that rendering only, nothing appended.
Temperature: 41.1 °C
